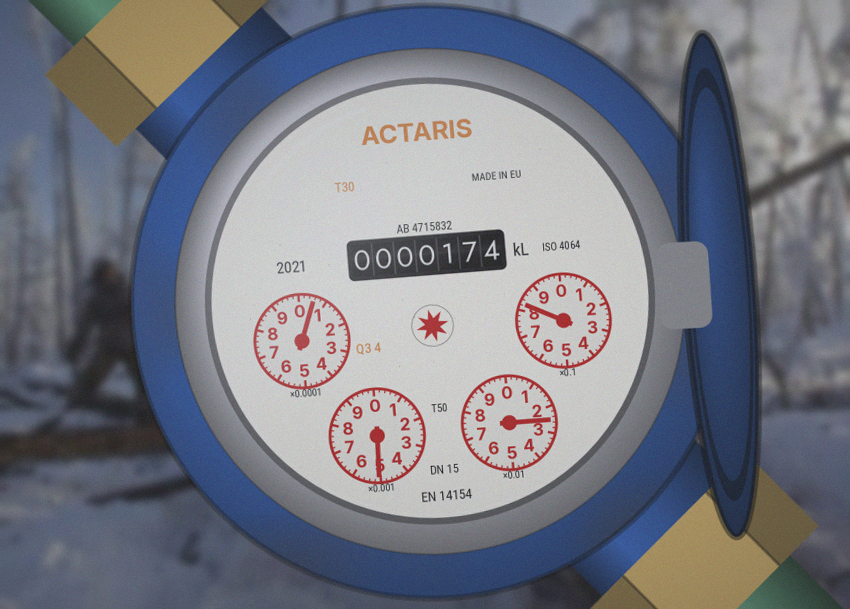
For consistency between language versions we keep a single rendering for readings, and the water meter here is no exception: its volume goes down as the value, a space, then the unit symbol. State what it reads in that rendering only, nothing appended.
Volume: 174.8250 kL
